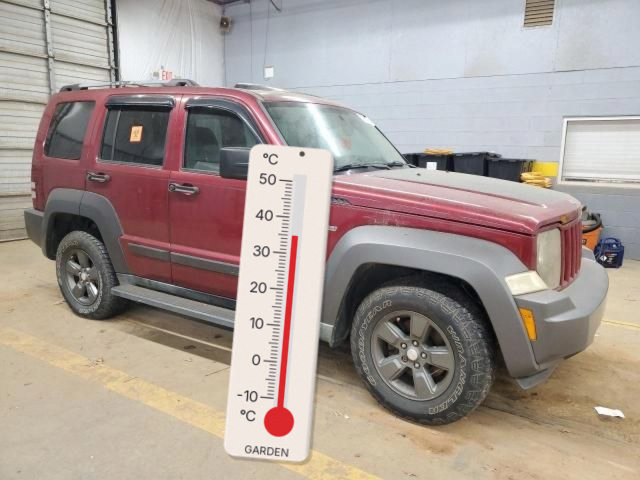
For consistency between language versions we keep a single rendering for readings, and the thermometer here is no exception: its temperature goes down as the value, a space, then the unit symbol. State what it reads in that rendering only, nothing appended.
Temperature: 35 °C
